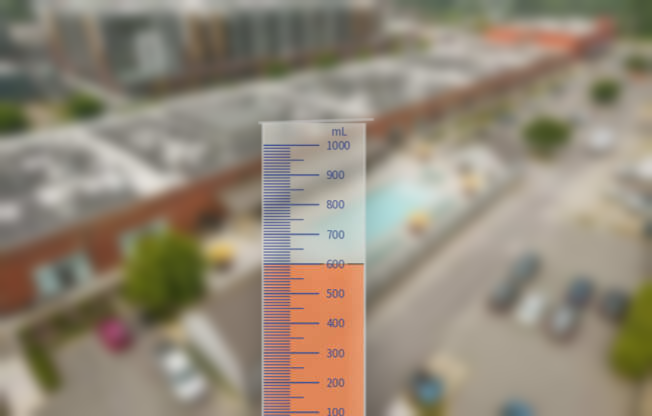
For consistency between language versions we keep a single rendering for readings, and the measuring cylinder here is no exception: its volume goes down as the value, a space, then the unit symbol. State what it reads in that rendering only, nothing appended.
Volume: 600 mL
